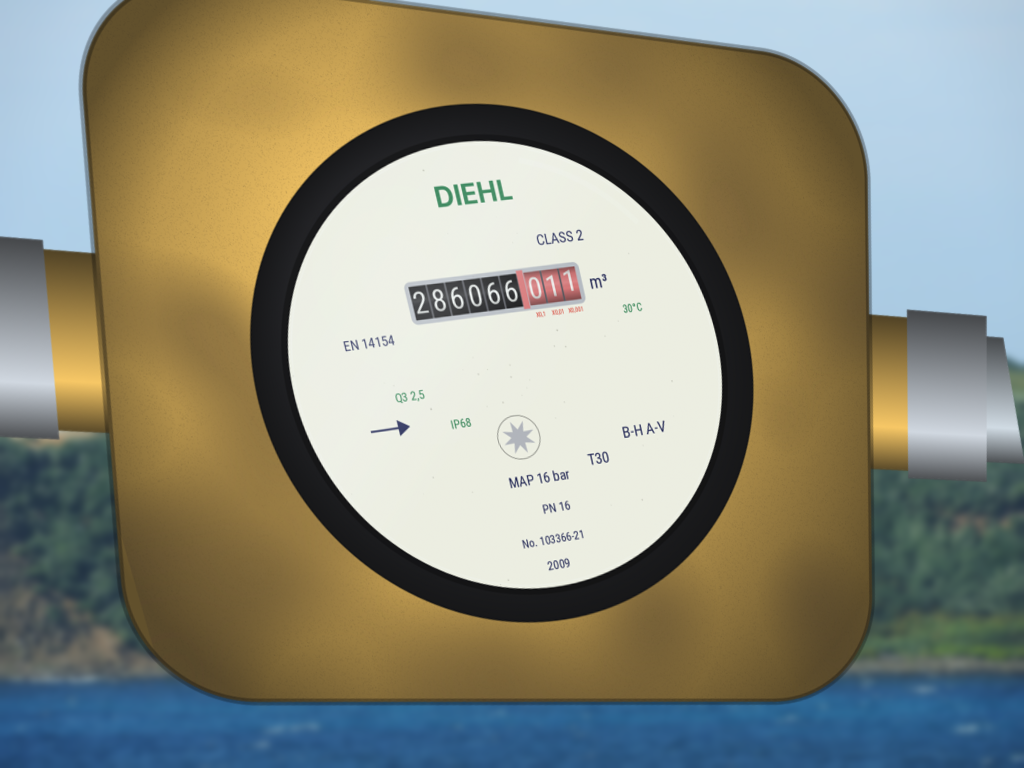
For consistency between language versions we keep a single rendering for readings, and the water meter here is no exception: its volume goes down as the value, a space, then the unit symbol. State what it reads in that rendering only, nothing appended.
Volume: 286066.011 m³
